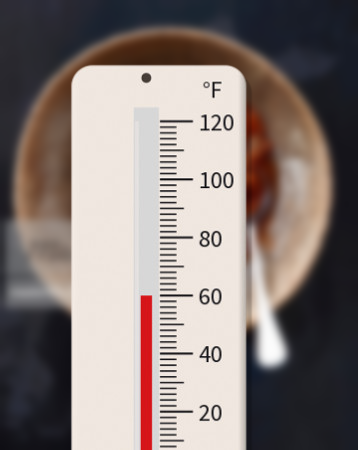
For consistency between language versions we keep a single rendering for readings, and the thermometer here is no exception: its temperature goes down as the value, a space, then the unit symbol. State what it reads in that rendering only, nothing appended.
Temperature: 60 °F
